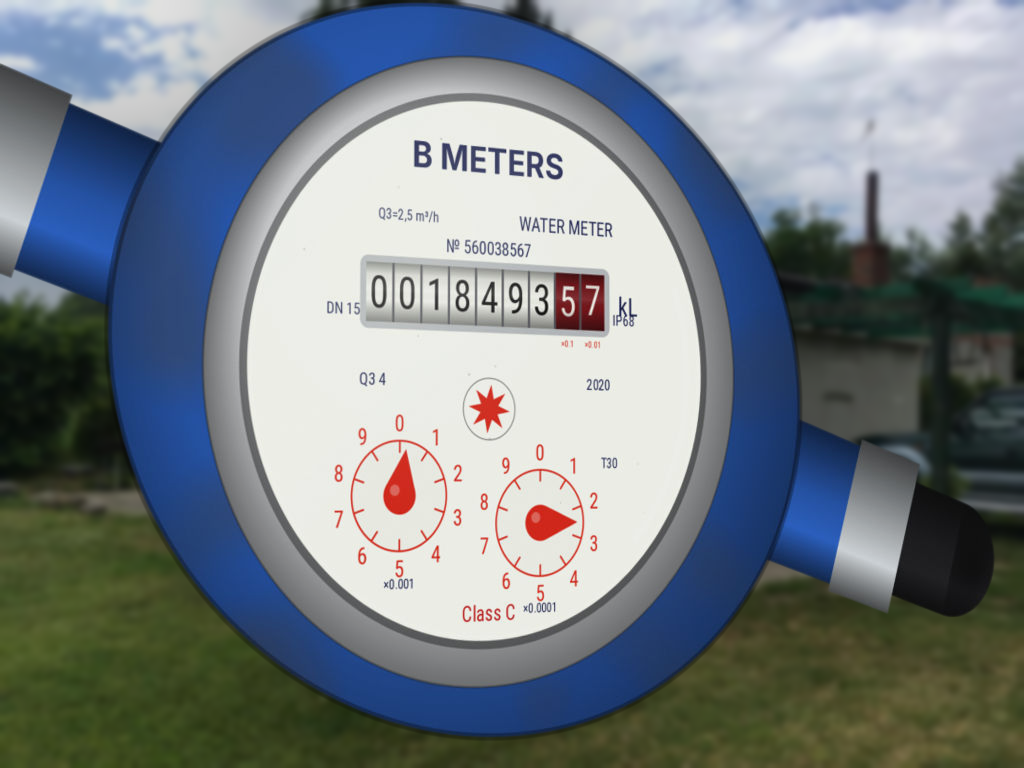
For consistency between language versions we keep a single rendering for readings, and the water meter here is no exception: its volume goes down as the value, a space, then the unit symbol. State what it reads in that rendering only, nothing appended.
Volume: 18493.5702 kL
